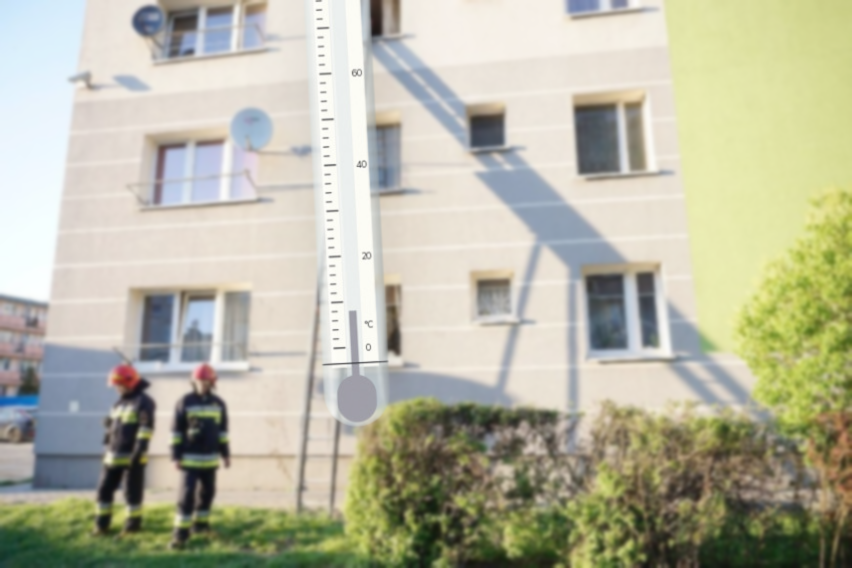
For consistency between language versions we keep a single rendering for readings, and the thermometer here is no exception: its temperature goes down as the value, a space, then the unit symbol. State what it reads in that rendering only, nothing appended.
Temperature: 8 °C
